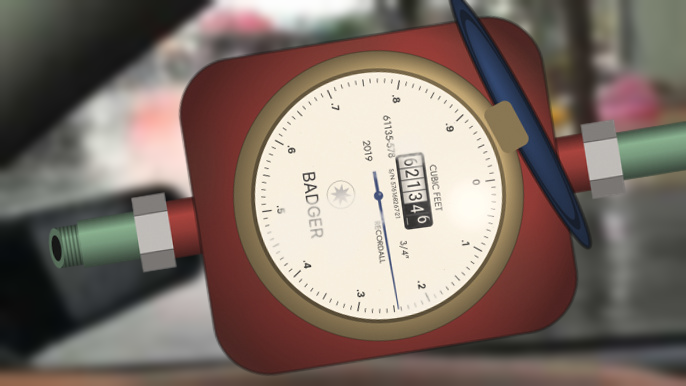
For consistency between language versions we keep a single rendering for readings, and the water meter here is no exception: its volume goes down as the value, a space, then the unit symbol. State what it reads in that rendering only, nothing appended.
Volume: 621346.24 ft³
